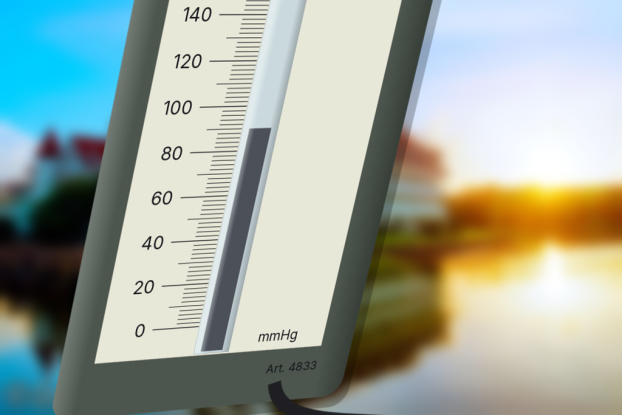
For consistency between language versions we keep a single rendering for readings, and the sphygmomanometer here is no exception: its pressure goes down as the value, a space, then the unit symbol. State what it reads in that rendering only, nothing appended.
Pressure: 90 mmHg
